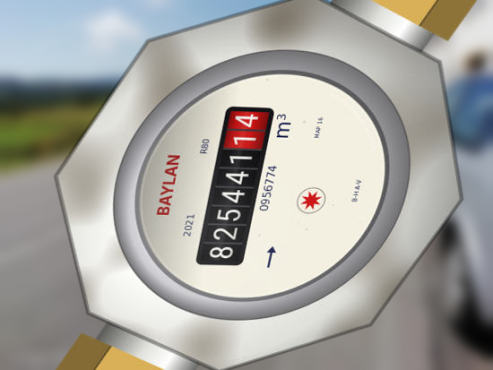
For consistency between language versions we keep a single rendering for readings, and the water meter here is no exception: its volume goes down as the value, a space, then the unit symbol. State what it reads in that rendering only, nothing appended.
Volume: 825441.14 m³
